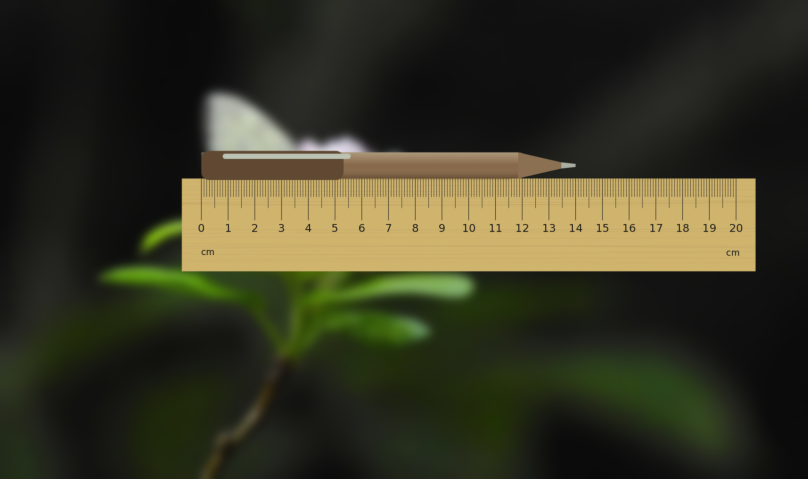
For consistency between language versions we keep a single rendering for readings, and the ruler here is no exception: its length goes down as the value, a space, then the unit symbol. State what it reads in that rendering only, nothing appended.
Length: 14 cm
